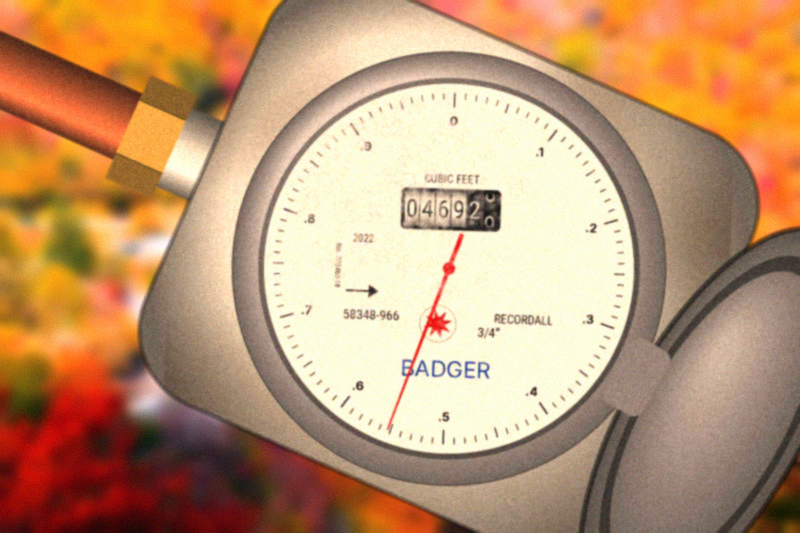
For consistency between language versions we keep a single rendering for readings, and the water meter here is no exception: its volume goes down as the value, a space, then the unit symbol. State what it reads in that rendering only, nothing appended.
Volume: 46928.55 ft³
